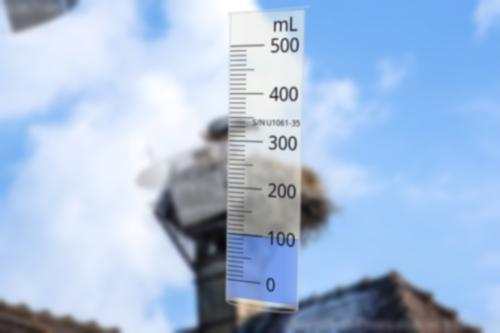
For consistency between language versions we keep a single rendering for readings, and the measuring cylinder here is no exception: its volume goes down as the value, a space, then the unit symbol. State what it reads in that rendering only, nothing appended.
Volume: 100 mL
